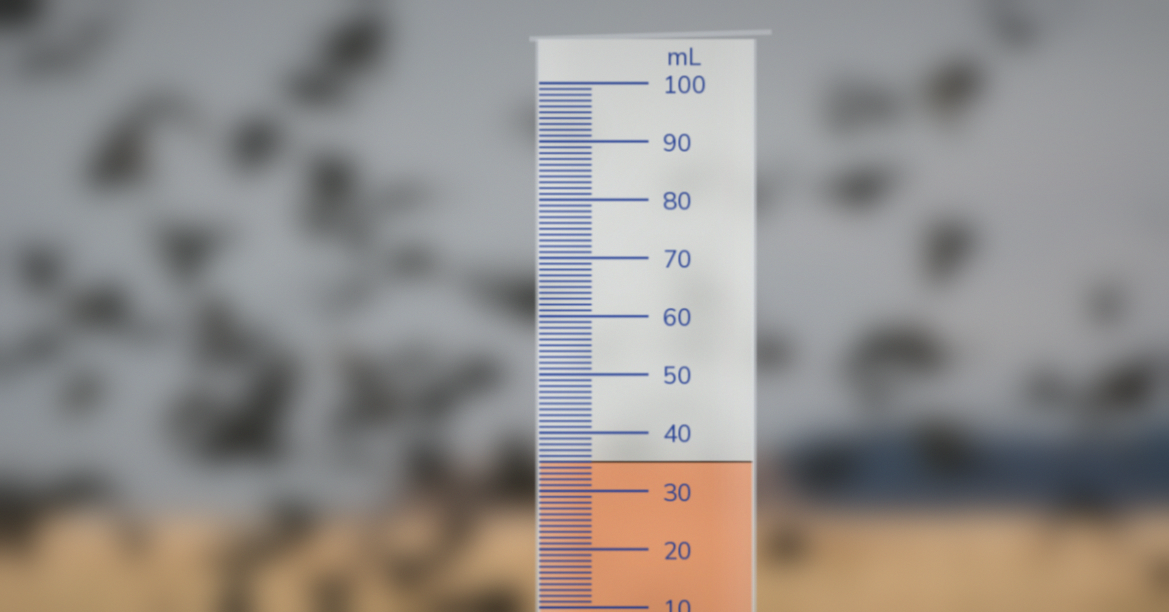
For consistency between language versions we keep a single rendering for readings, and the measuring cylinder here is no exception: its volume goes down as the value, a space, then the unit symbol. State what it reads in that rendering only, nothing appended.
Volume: 35 mL
